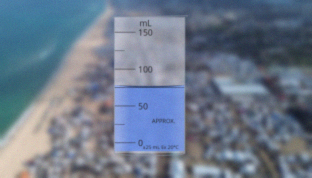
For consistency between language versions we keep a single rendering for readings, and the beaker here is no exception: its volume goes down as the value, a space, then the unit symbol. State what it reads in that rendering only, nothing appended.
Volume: 75 mL
